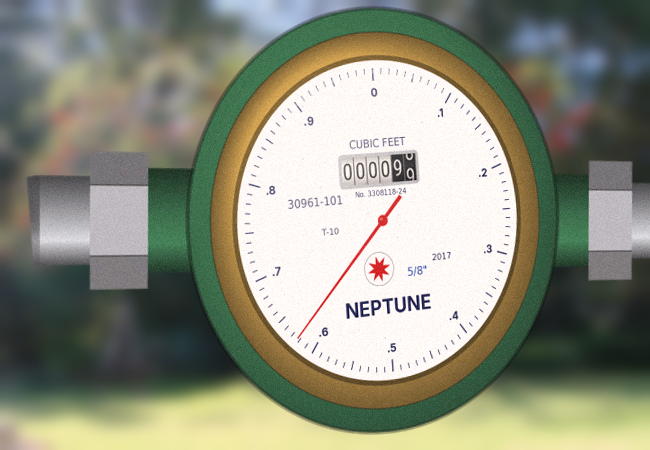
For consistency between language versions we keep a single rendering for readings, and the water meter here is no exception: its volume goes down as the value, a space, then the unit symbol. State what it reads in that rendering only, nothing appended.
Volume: 98.62 ft³
